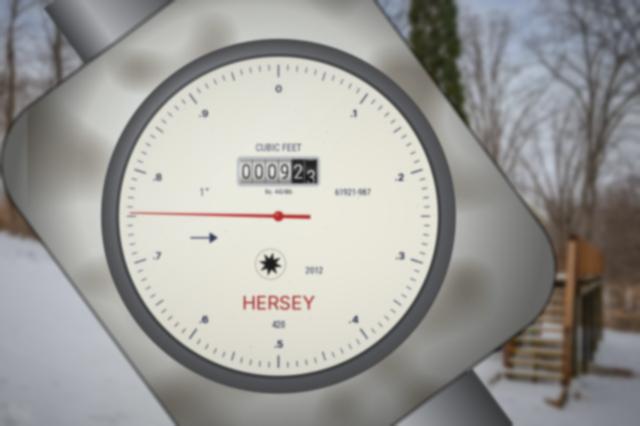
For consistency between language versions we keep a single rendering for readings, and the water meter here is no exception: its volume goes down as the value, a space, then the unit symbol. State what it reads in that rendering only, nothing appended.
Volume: 922.75 ft³
